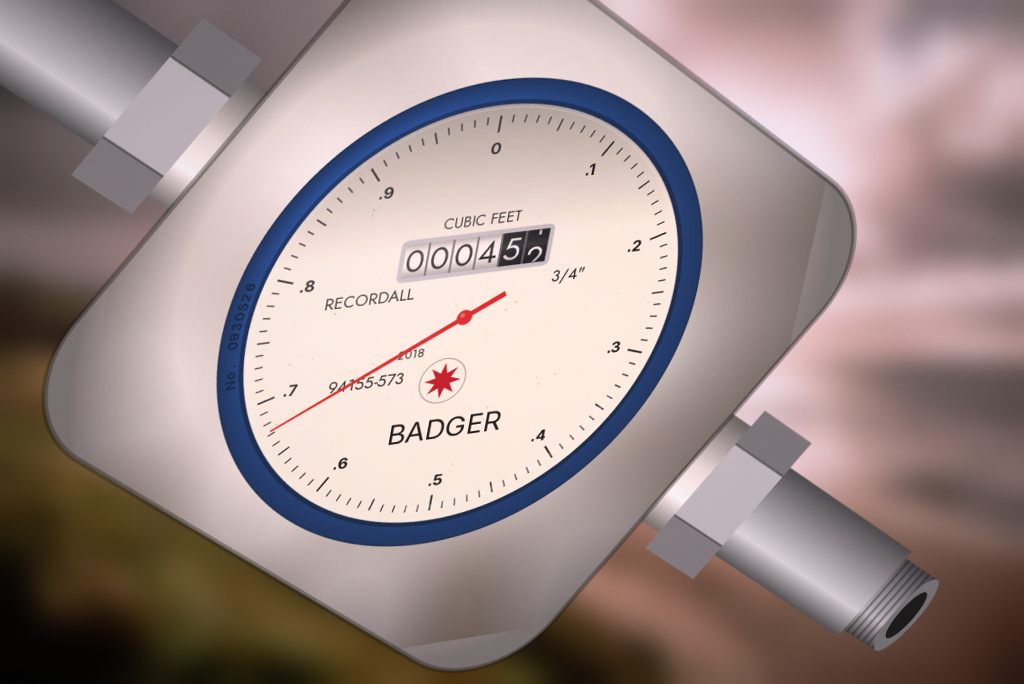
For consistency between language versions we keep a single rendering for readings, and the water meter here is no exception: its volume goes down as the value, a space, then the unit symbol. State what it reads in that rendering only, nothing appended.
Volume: 451.67 ft³
